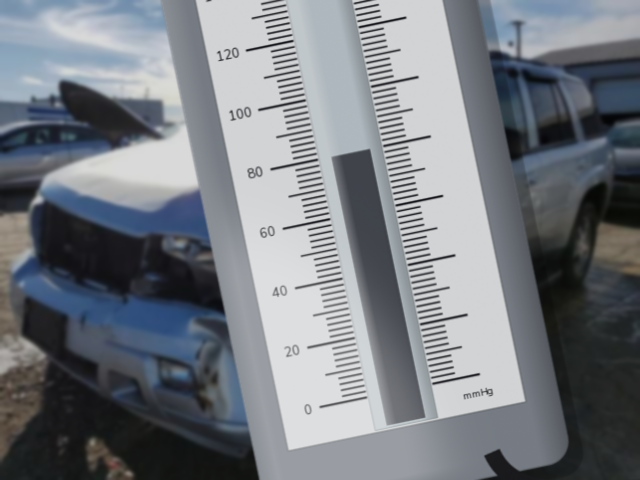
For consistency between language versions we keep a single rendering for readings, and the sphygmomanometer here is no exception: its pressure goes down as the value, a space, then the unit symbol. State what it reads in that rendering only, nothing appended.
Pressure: 80 mmHg
